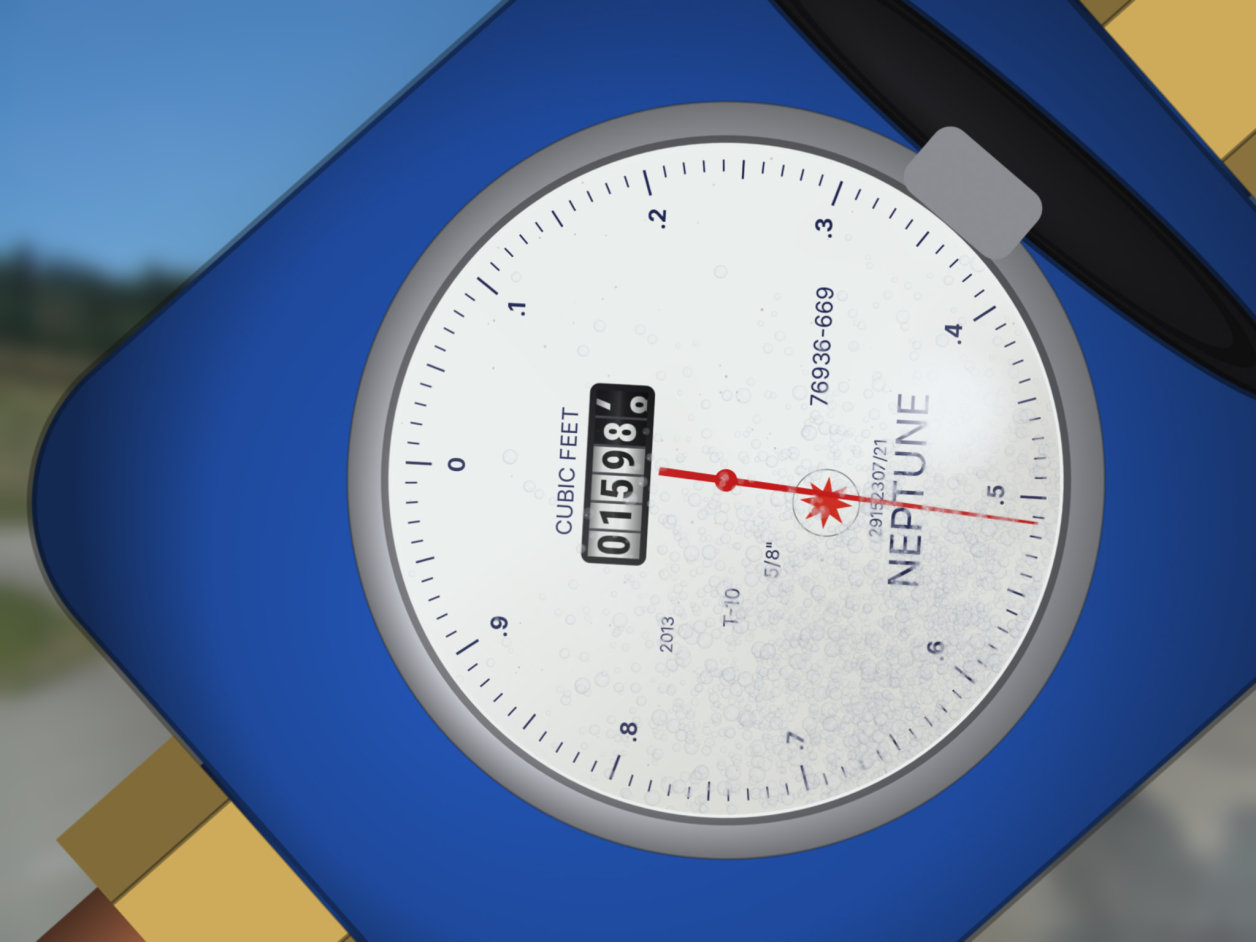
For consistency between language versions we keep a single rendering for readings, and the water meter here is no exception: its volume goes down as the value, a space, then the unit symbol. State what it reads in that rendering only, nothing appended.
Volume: 15987.51 ft³
